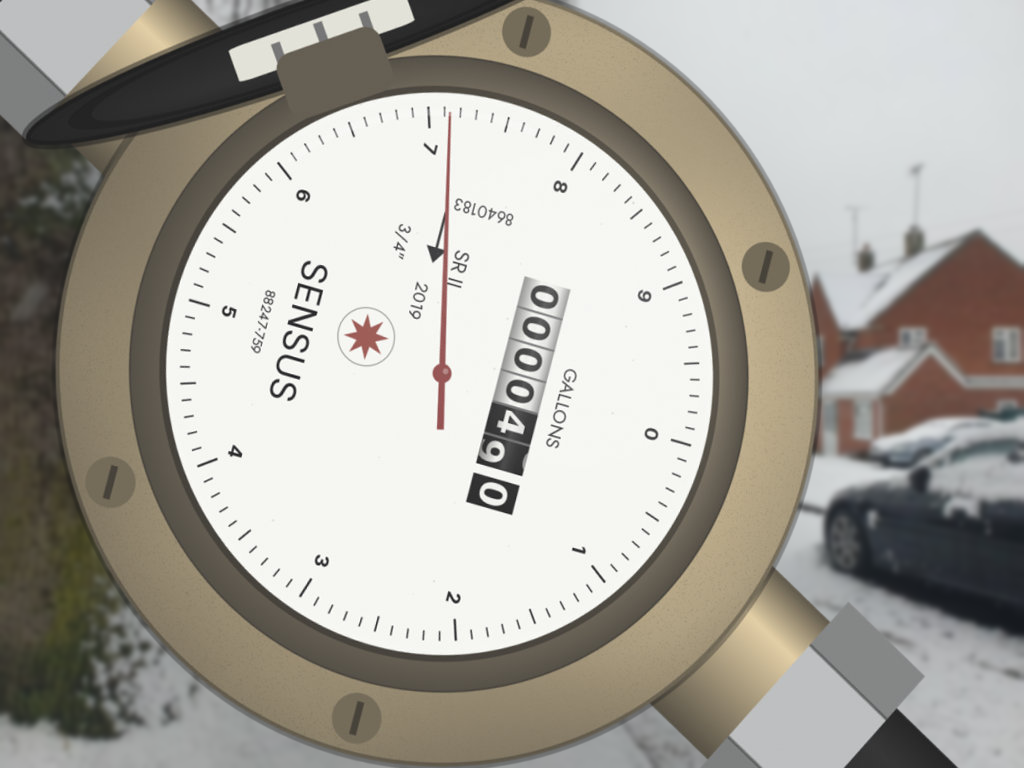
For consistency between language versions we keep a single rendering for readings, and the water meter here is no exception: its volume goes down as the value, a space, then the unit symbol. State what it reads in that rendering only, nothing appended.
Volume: 487.1 gal
